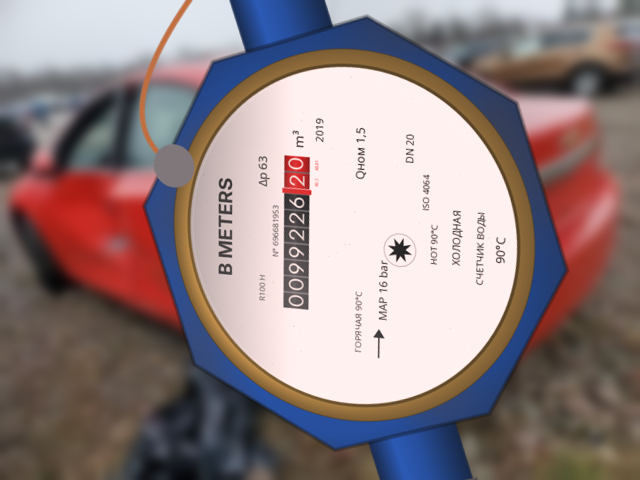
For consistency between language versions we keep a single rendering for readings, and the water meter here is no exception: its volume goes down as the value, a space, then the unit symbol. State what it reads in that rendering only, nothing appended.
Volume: 99226.20 m³
